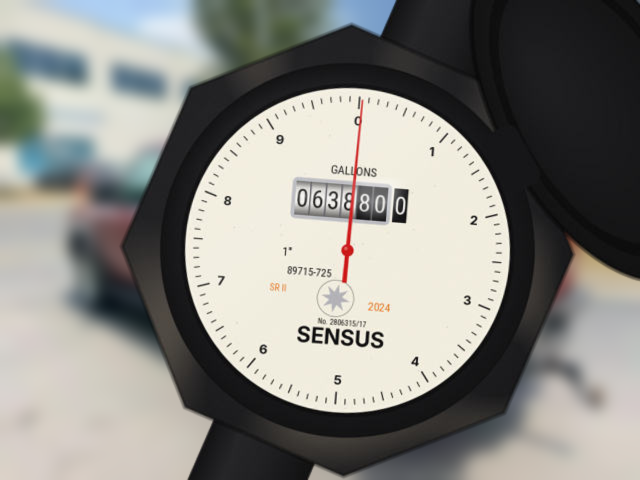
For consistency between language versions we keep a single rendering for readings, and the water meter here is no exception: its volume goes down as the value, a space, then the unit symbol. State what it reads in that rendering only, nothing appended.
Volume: 638800.0 gal
